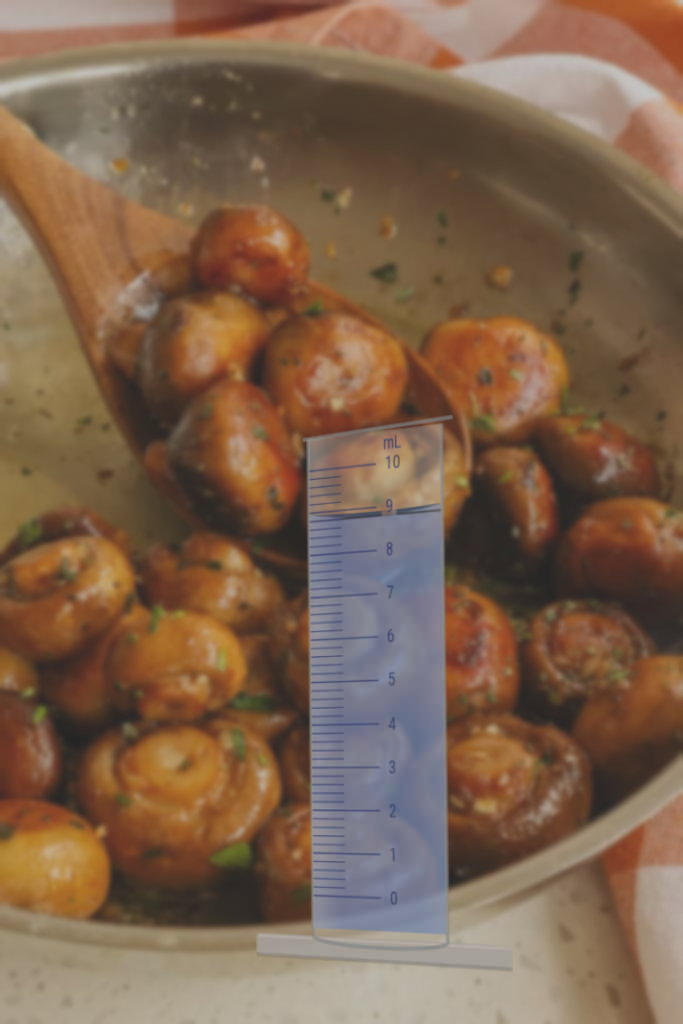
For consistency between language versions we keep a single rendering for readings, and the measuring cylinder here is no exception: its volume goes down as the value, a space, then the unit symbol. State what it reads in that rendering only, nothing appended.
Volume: 8.8 mL
